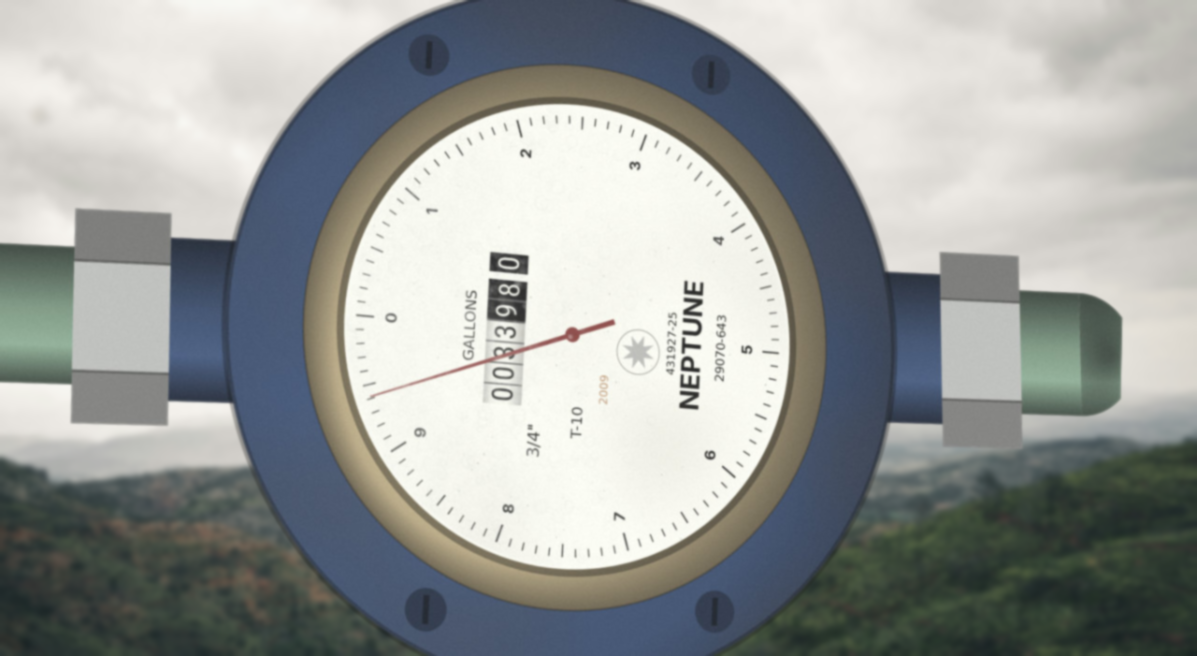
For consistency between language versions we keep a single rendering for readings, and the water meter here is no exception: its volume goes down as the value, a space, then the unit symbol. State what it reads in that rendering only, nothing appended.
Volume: 33979.4 gal
